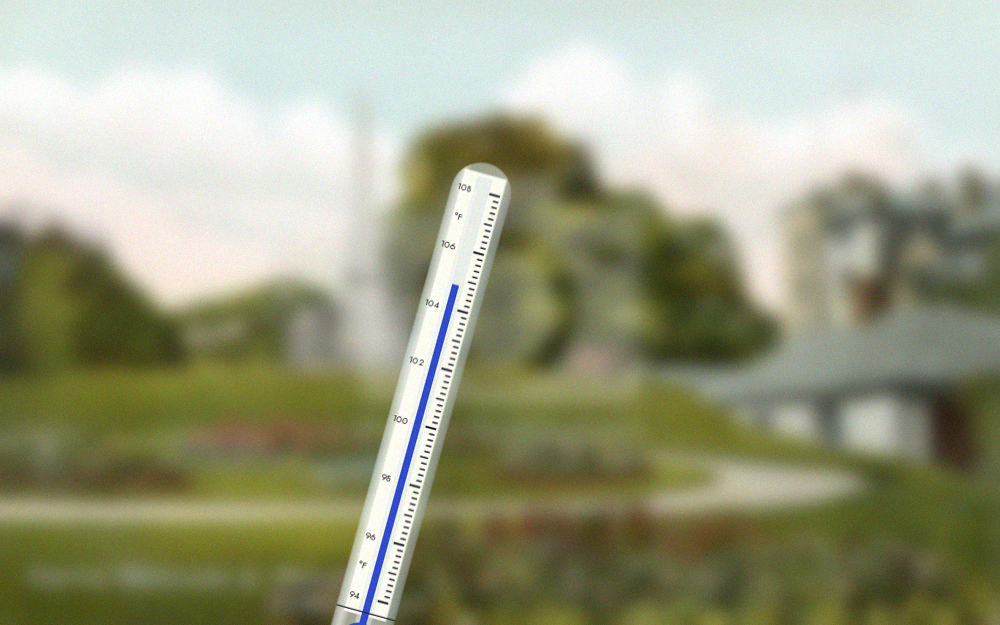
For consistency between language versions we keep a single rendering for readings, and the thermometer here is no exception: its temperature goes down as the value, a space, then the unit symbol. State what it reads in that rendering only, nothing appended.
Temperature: 104.8 °F
